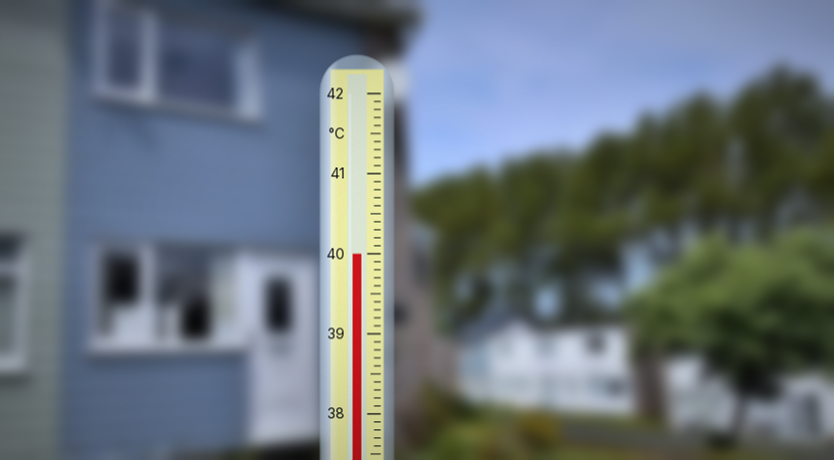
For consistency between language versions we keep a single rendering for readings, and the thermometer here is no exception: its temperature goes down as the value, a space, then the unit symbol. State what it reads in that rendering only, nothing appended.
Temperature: 40 °C
